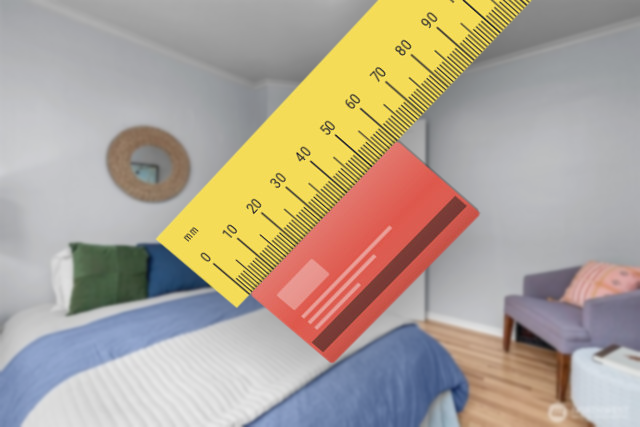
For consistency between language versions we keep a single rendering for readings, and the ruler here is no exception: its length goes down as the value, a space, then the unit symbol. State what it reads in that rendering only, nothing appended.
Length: 60 mm
